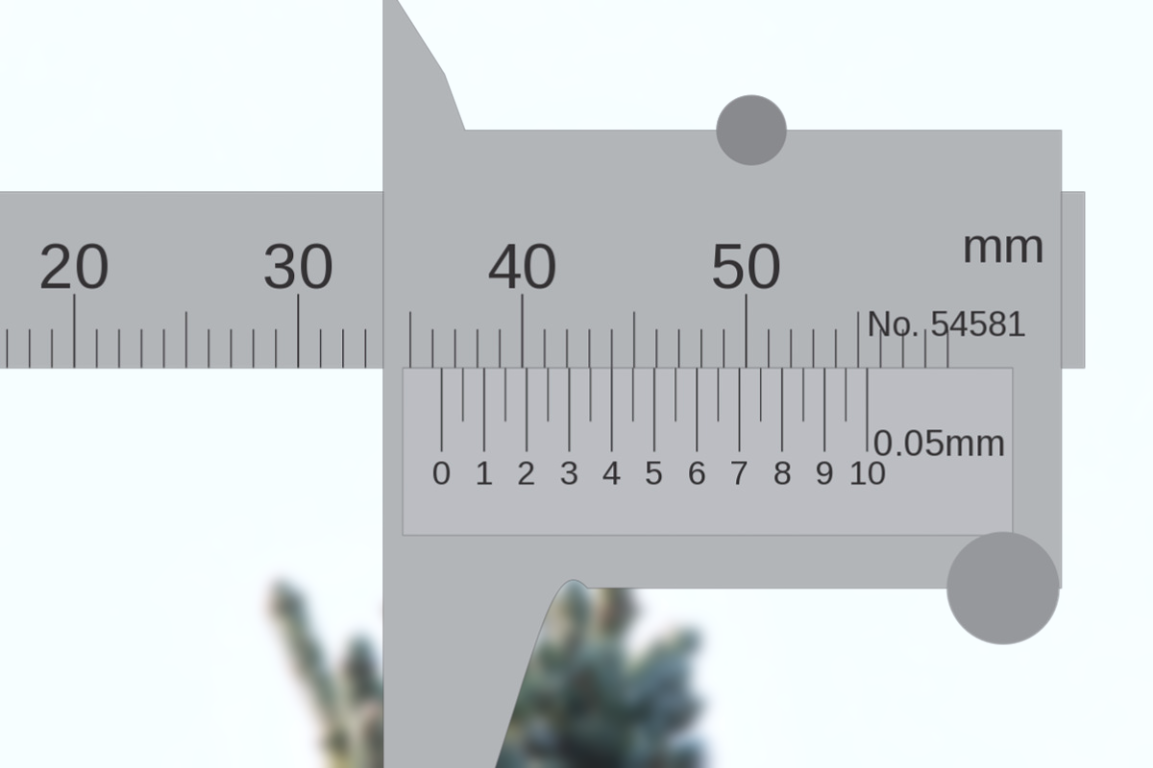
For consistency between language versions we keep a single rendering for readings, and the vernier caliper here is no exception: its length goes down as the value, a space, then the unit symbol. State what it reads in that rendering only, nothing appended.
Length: 36.40 mm
